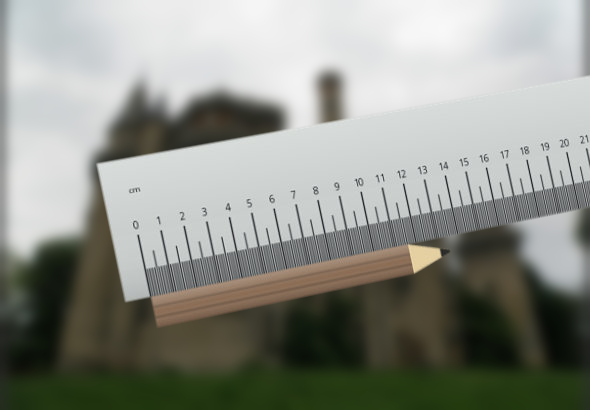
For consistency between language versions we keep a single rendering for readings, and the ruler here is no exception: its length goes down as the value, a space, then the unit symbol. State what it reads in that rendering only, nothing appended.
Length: 13.5 cm
